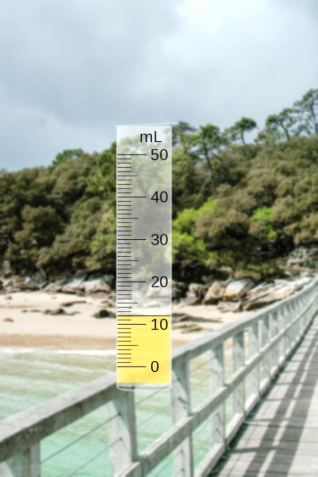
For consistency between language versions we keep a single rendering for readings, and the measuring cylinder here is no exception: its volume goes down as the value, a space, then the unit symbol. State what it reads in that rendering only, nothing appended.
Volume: 12 mL
